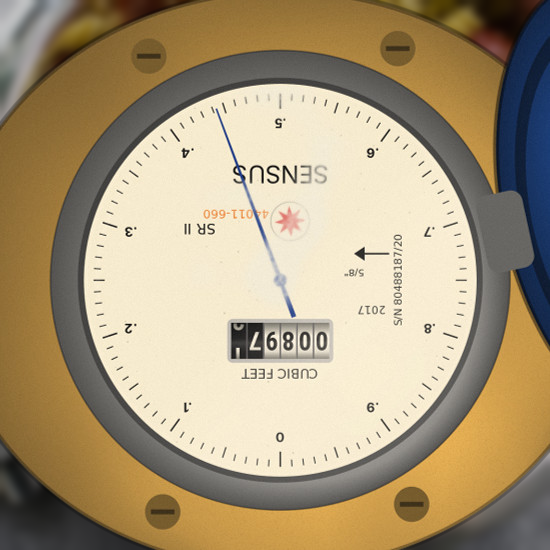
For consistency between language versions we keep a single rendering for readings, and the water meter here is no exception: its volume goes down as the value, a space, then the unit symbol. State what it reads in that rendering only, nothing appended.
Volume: 8971.44 ft³
